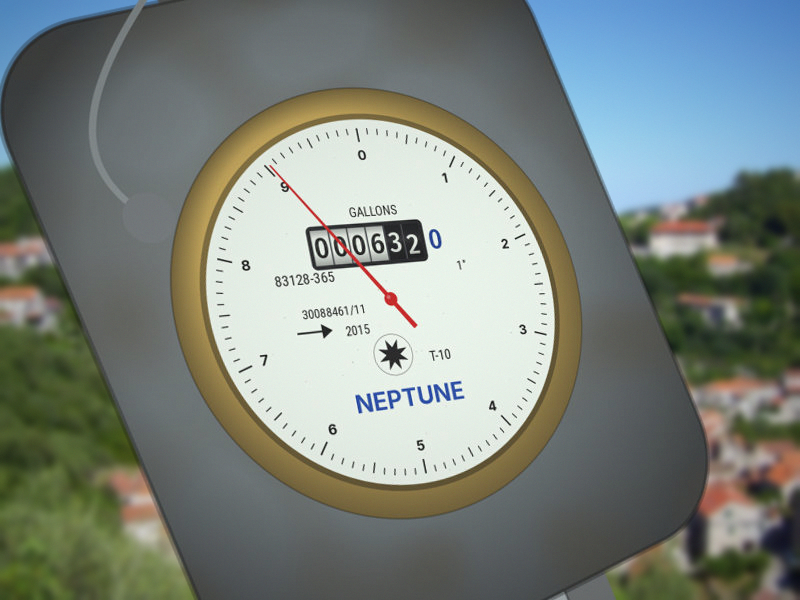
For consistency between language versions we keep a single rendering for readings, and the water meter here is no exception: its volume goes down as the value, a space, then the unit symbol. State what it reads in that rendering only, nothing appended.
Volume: 6319.0 gal
